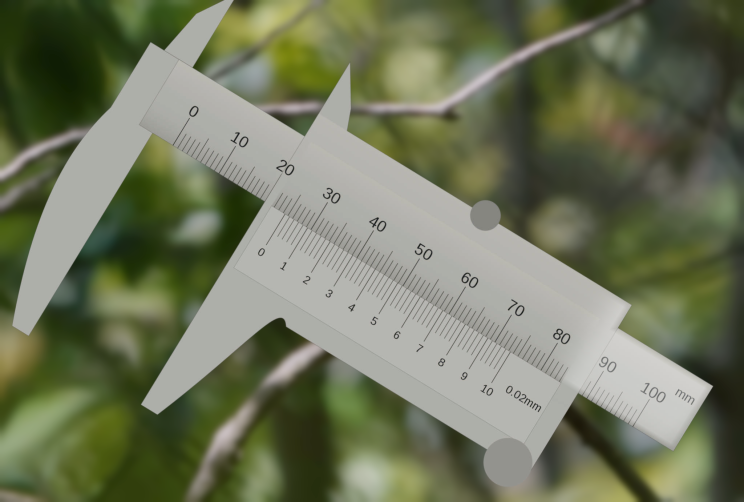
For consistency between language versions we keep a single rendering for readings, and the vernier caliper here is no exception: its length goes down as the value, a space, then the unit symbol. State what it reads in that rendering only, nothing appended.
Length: 24.4 mm
